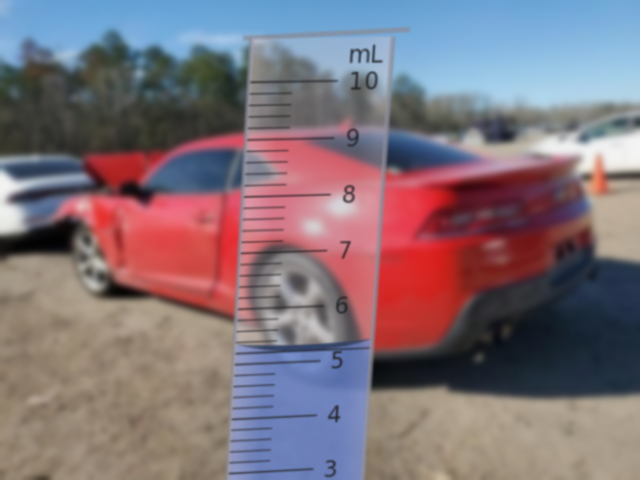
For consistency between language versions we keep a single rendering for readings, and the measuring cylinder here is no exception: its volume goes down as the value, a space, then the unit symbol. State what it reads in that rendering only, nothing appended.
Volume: 5.2 mL
